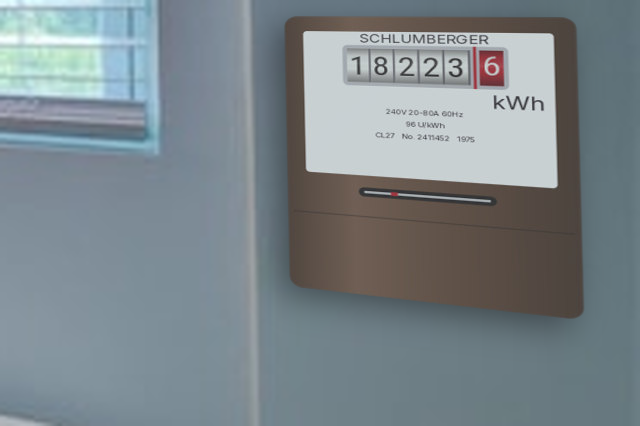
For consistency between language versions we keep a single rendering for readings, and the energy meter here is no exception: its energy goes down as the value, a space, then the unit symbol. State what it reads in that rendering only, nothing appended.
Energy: 18223.6 kWh
